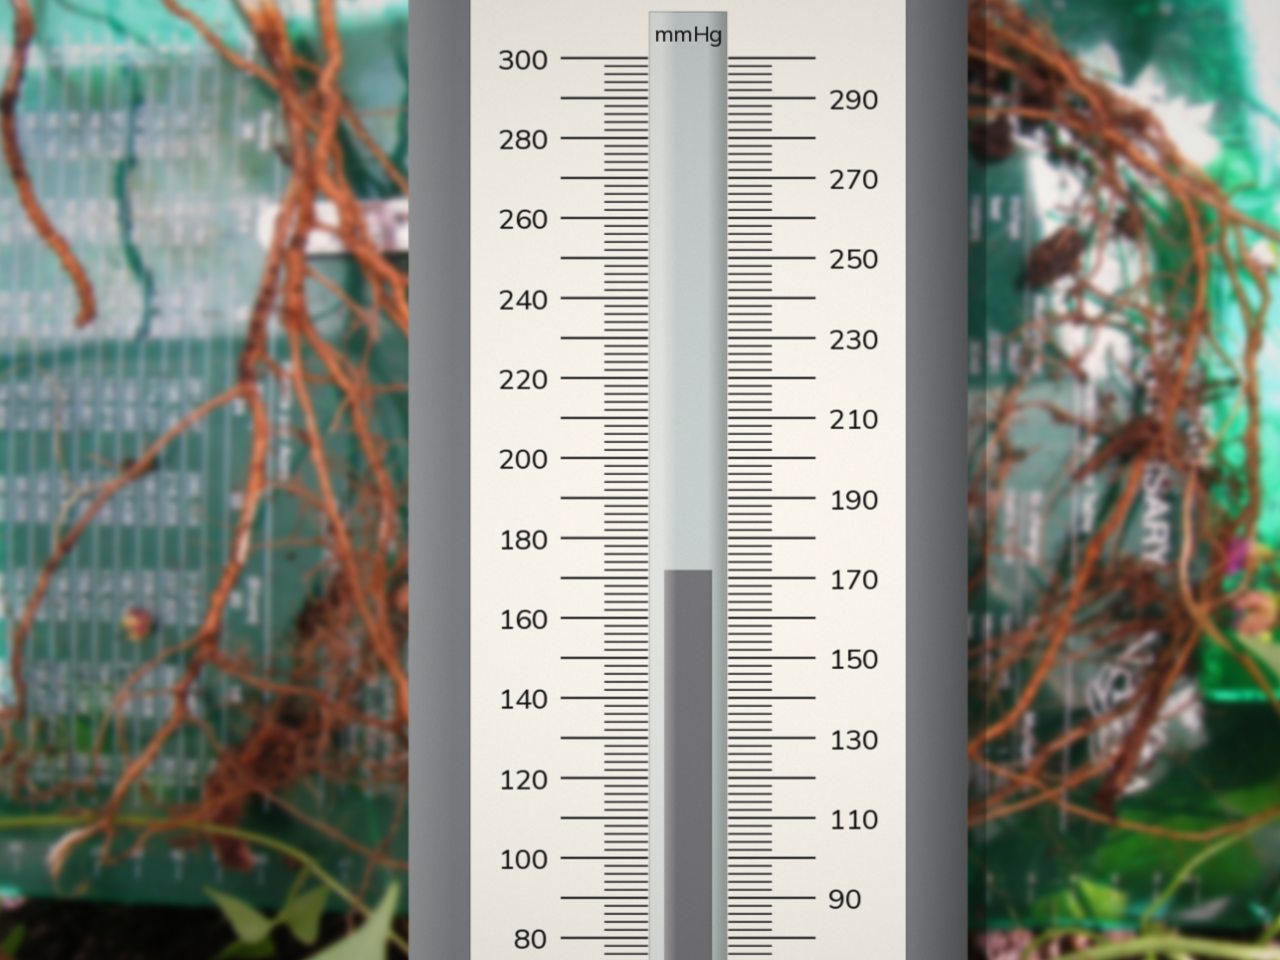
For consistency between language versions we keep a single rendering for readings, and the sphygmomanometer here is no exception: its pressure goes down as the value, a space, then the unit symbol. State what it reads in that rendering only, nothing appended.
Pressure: 172 mmHg
